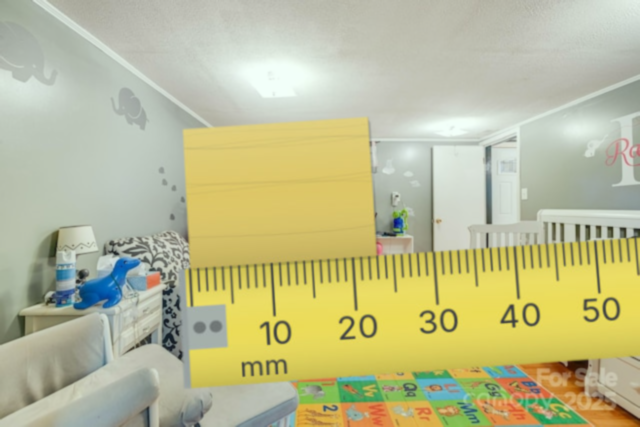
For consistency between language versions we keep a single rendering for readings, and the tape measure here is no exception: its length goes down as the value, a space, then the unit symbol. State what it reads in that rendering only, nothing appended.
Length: 23 mm
